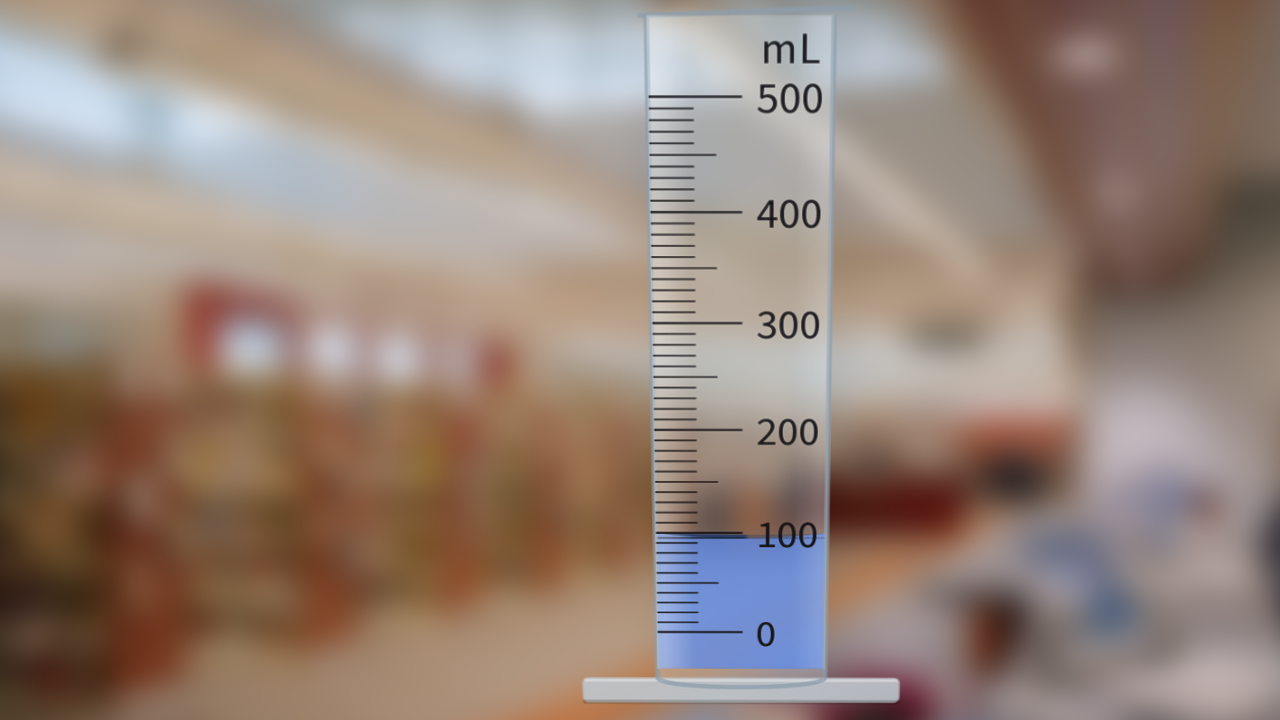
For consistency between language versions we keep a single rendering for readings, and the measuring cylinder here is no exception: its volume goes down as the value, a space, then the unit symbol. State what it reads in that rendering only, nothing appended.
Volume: 95 mL
